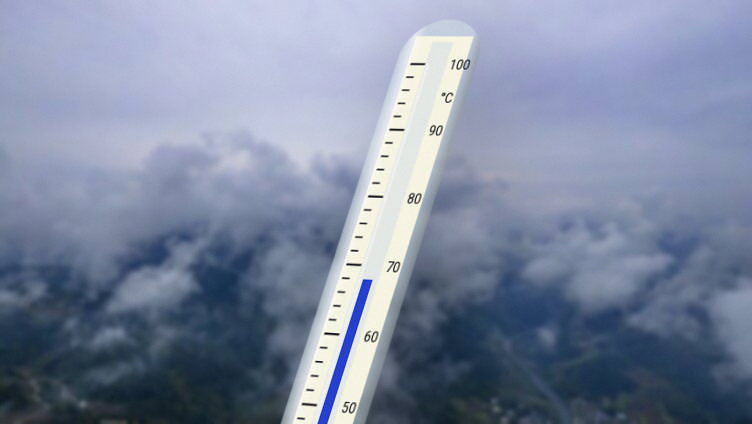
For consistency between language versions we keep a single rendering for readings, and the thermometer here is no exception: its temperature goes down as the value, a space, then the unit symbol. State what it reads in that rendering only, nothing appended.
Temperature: 68 °C
